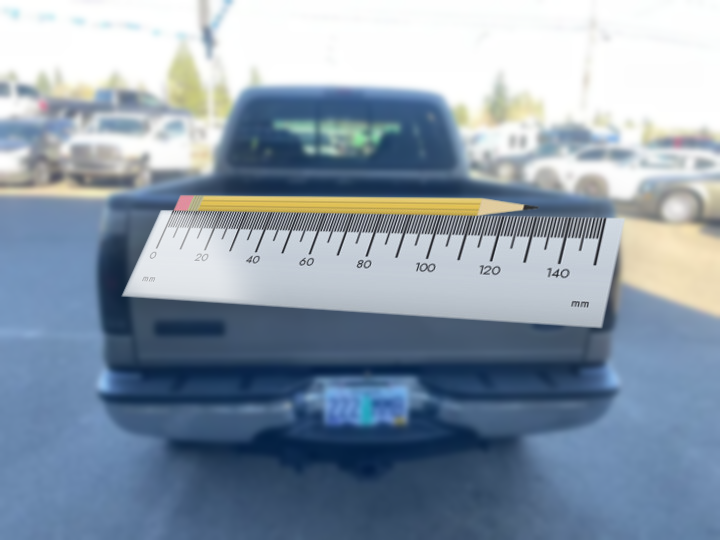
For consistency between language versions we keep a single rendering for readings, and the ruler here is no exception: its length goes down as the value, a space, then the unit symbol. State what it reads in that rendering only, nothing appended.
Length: 130 mm
